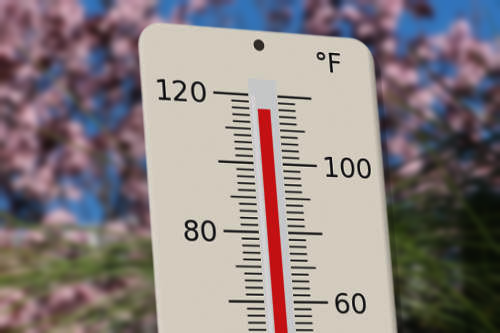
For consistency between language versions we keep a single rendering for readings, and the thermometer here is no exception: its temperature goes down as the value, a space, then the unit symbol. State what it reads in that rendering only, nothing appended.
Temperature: 116 °F
